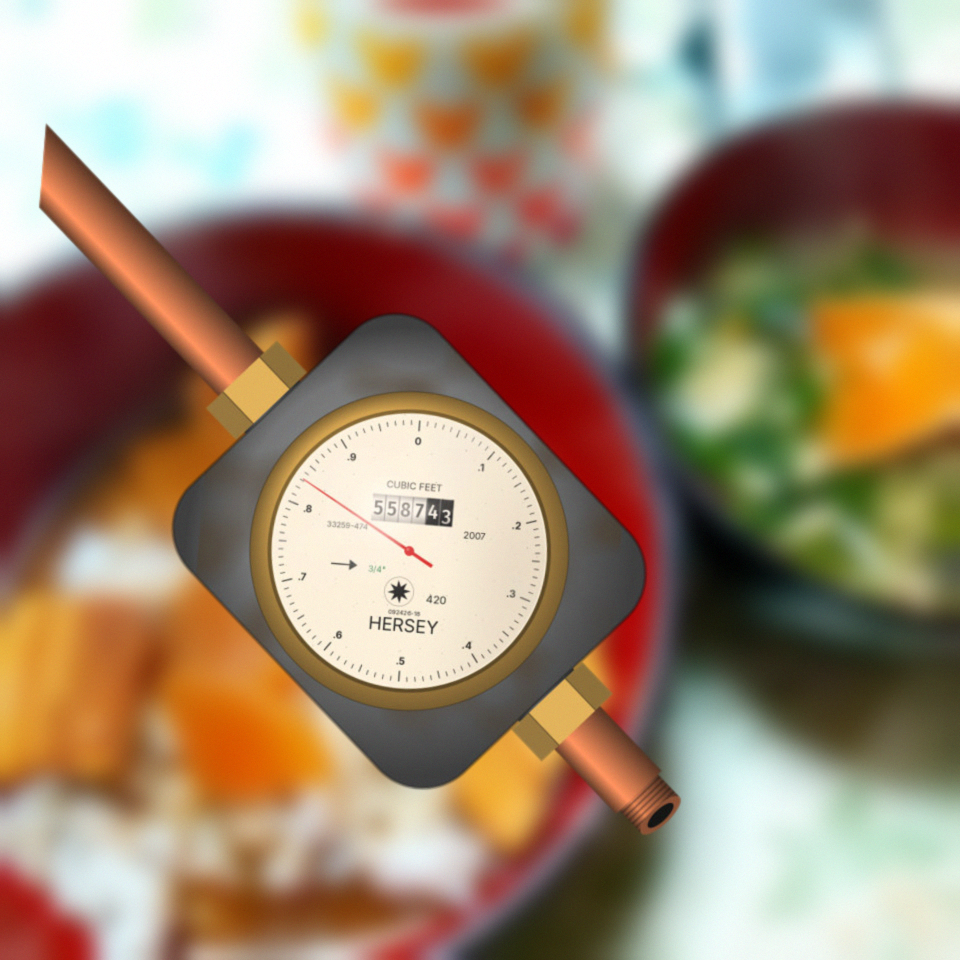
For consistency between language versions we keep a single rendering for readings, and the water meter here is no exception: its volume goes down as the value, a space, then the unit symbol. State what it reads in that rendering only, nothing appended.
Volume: 558742.83 ft³
